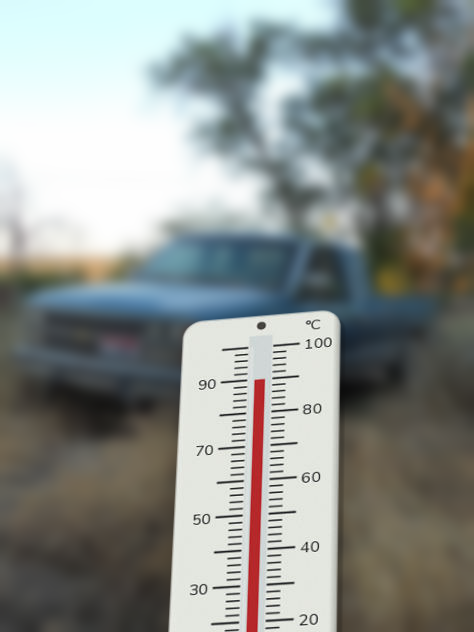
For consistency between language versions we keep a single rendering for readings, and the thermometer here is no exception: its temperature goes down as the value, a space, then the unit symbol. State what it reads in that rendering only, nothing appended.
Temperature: 90 °C
